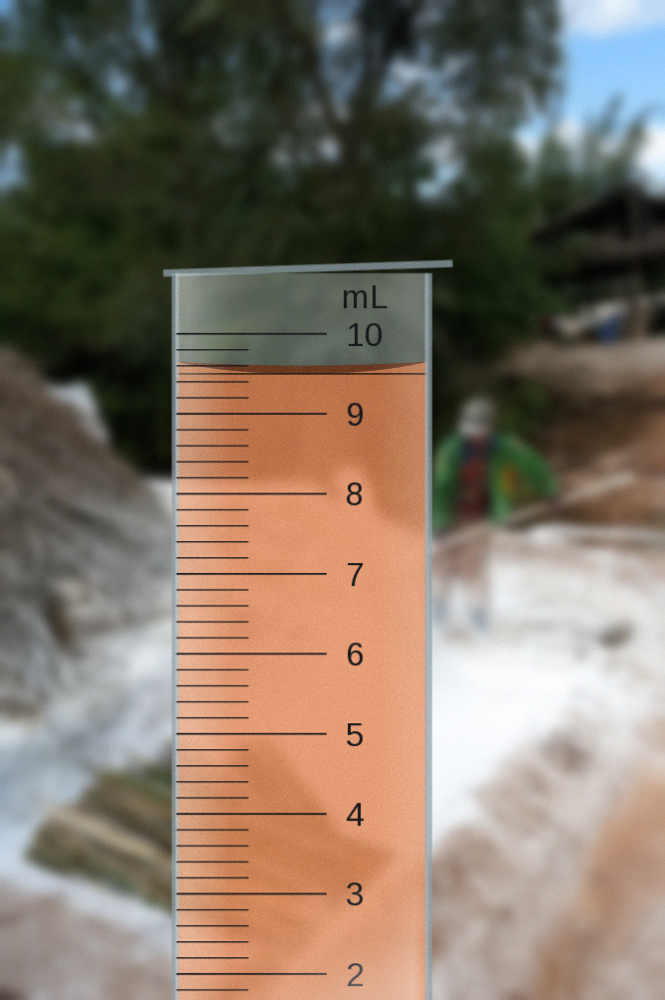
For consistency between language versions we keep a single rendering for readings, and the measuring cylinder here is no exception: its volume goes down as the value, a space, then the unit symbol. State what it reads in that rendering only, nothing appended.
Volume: 9.5 mL
